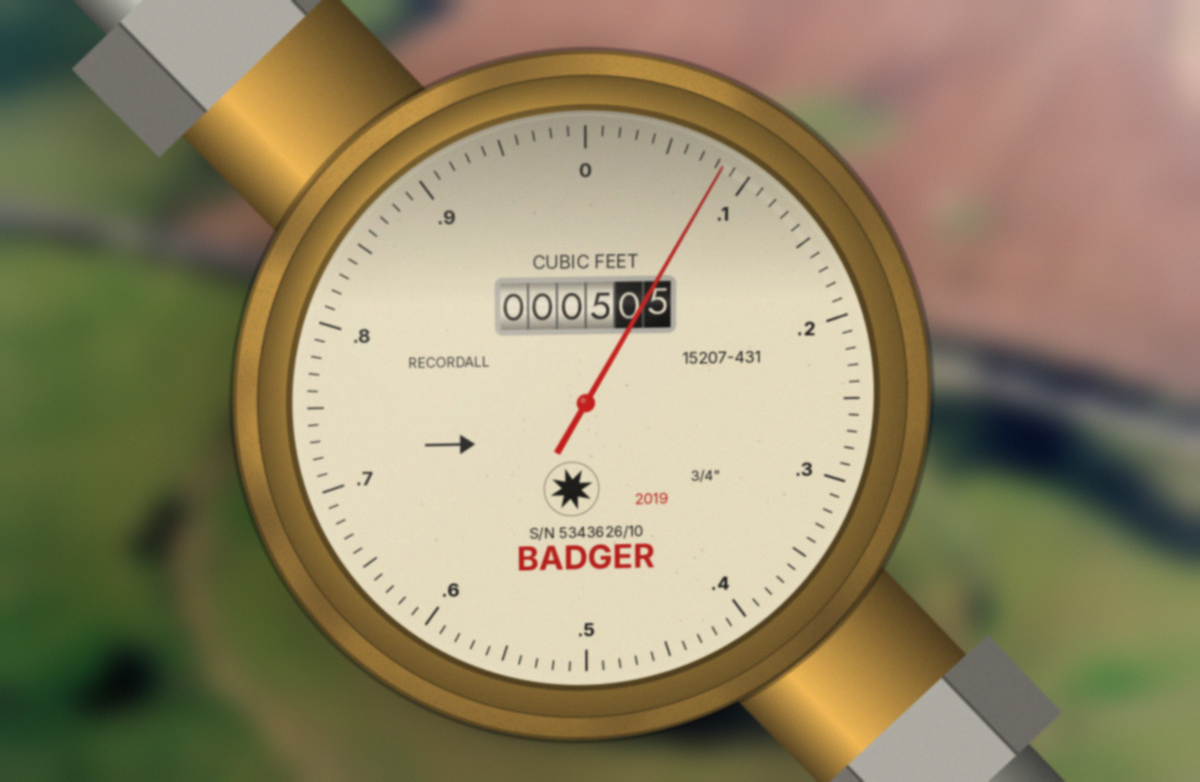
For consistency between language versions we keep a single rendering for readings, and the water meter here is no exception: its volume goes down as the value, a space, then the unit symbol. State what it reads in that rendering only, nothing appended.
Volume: 505.08 ft³
